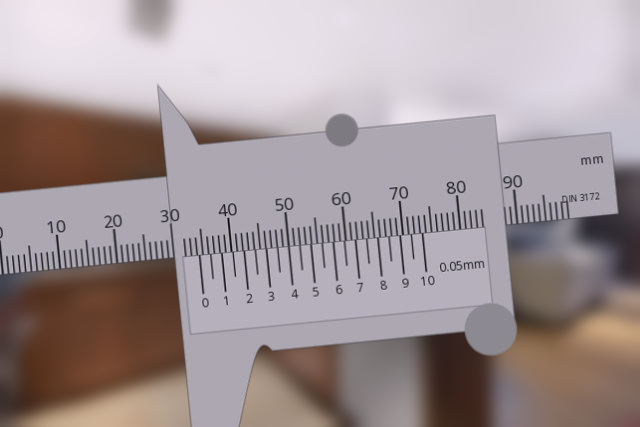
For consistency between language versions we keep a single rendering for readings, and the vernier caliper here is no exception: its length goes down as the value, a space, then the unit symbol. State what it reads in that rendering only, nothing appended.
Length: 34.4 mm
